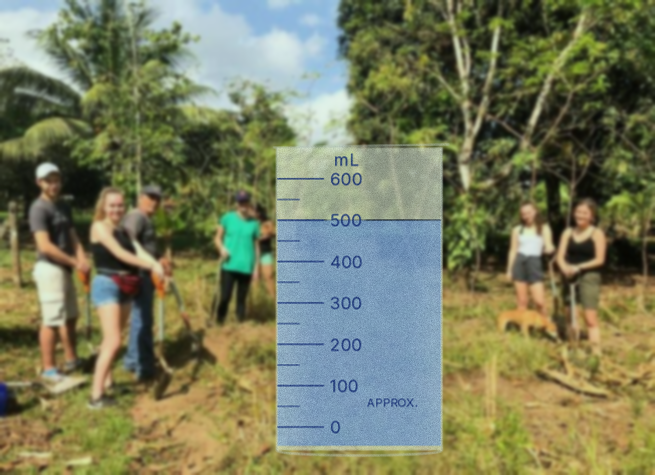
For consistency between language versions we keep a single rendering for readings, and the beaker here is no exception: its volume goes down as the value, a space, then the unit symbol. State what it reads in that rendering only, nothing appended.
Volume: 500 mL
